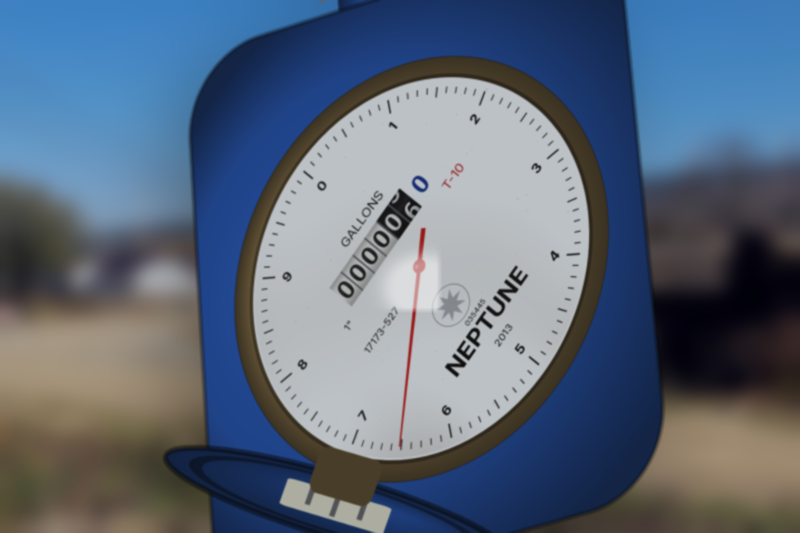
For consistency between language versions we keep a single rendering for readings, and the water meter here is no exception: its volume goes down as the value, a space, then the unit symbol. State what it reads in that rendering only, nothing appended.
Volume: 56.5 gal
